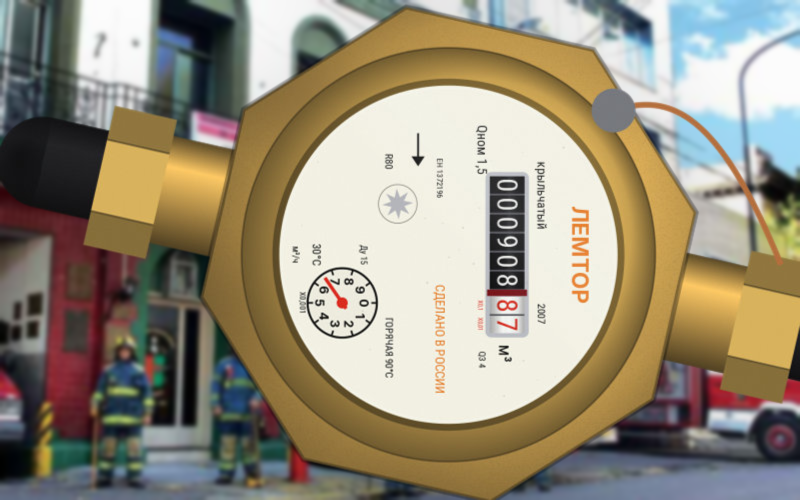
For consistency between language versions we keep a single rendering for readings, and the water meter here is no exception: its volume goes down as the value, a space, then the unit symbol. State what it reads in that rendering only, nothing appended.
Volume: 908.876 m³
